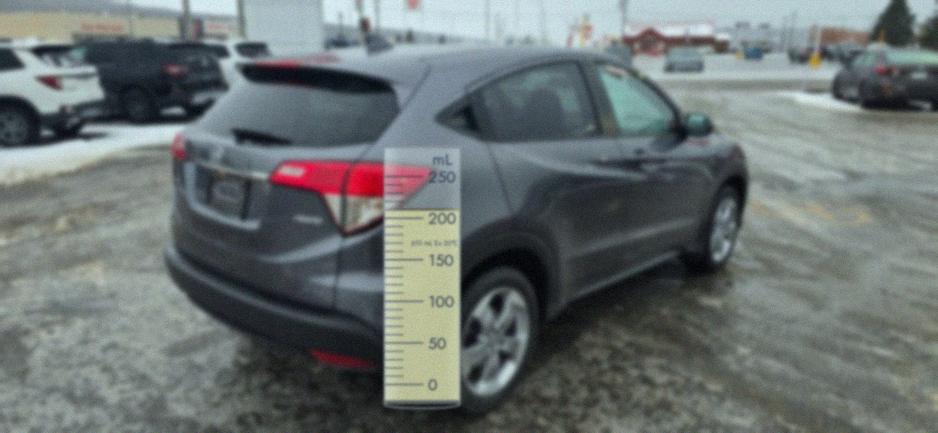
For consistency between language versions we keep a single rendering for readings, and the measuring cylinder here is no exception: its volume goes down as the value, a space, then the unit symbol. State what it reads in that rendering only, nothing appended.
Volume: 210 mL
